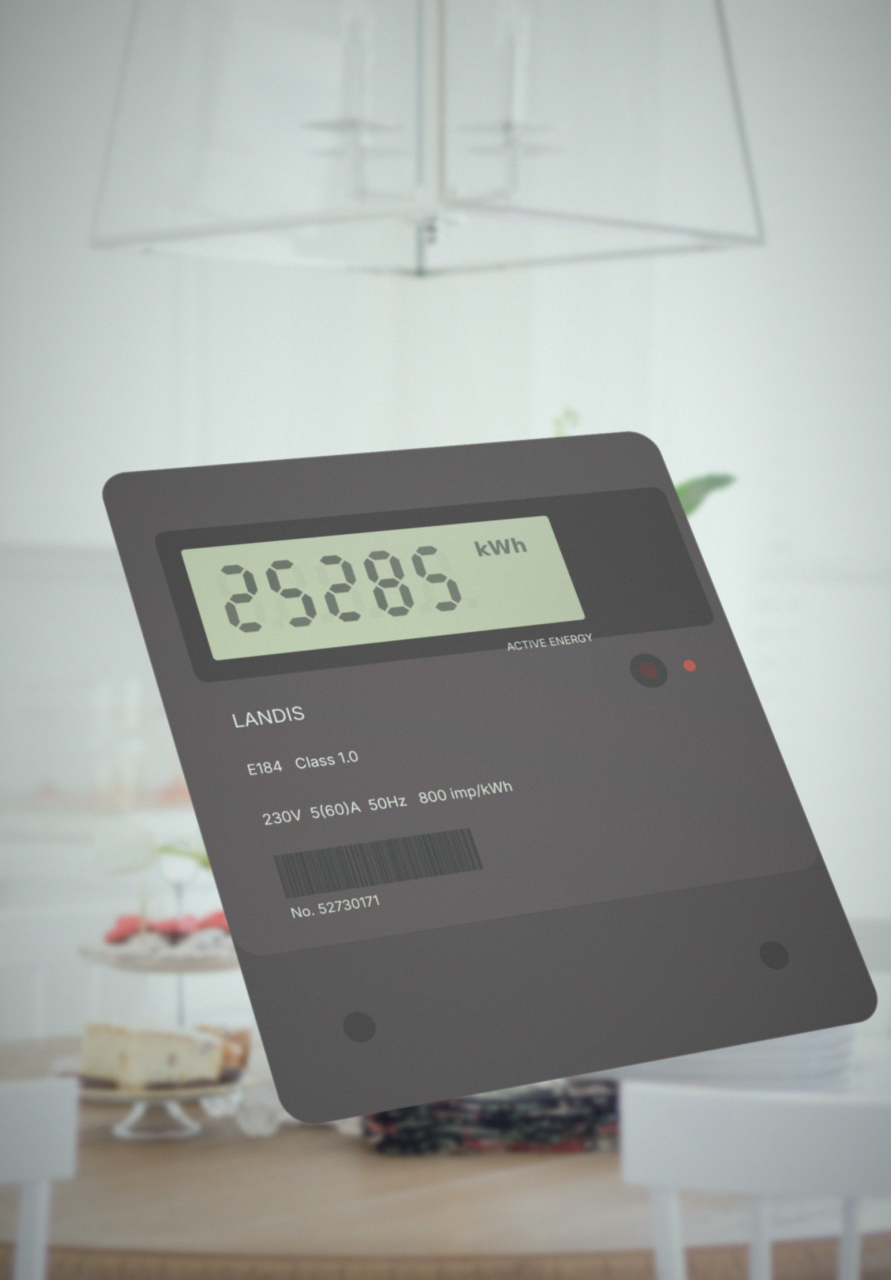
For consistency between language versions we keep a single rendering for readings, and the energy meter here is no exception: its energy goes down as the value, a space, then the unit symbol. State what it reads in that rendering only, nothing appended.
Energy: 25285 kWh
